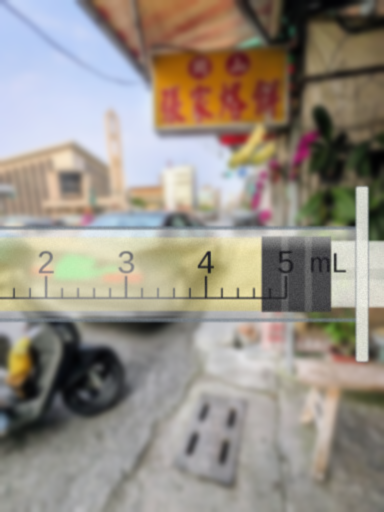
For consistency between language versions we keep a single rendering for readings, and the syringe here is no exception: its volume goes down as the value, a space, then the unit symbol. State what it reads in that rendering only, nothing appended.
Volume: 4.7 mL
